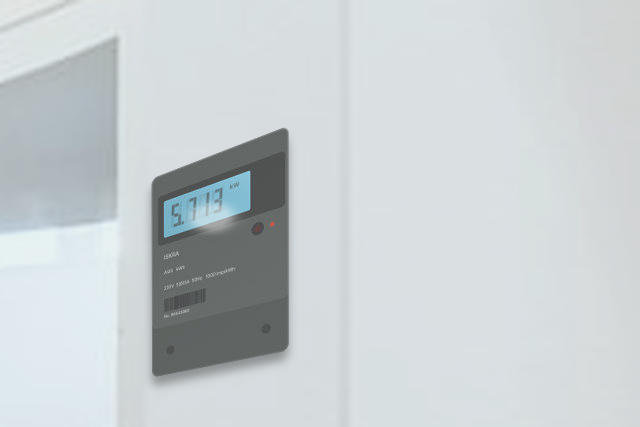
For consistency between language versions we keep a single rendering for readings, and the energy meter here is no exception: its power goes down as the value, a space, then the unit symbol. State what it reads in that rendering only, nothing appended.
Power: 5.713 kW
